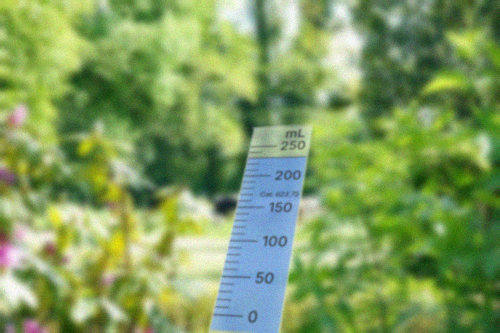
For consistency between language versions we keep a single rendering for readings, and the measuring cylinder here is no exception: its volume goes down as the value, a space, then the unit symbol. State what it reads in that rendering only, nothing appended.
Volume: 230 mL
